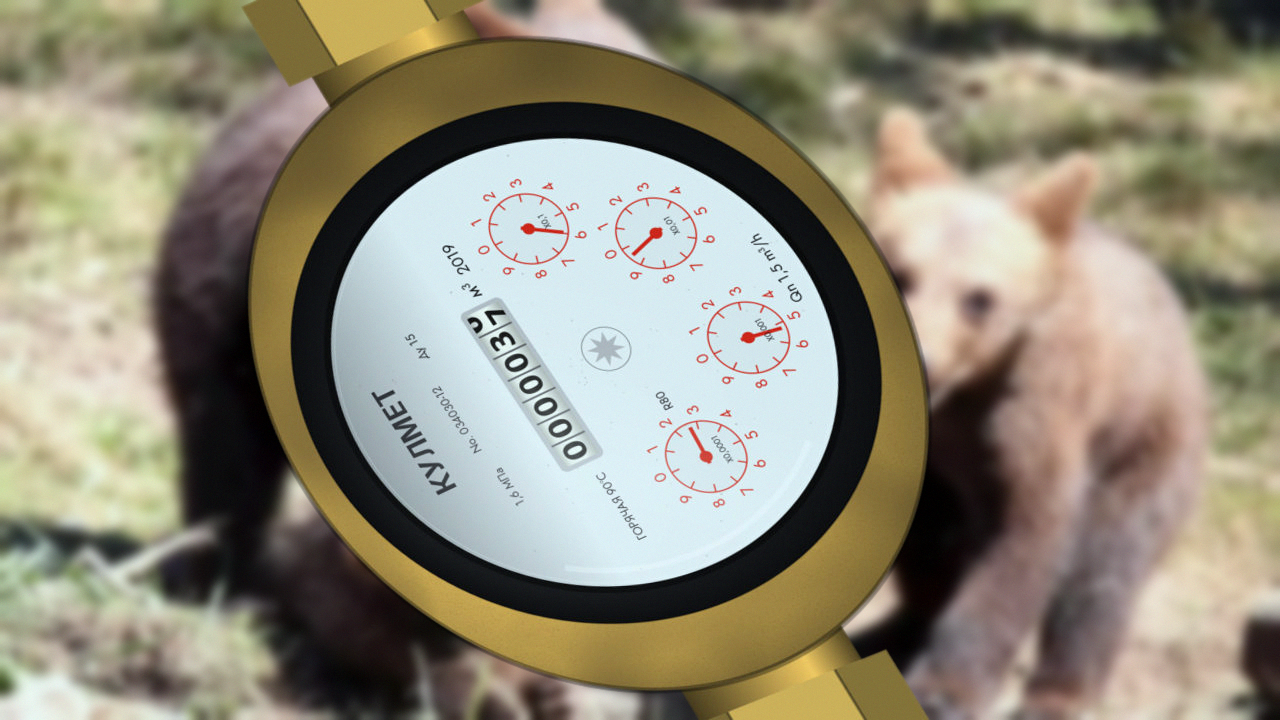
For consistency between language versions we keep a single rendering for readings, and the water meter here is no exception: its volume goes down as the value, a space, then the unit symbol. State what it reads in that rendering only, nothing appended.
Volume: 36.5952 m³
